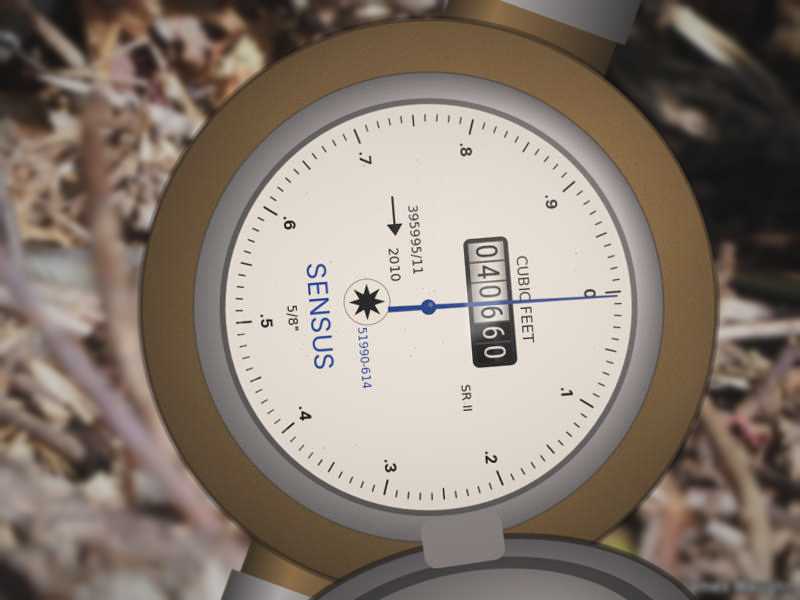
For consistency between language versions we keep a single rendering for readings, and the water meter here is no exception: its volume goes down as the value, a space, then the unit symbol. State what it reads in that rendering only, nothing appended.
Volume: 40660.00 ft³
